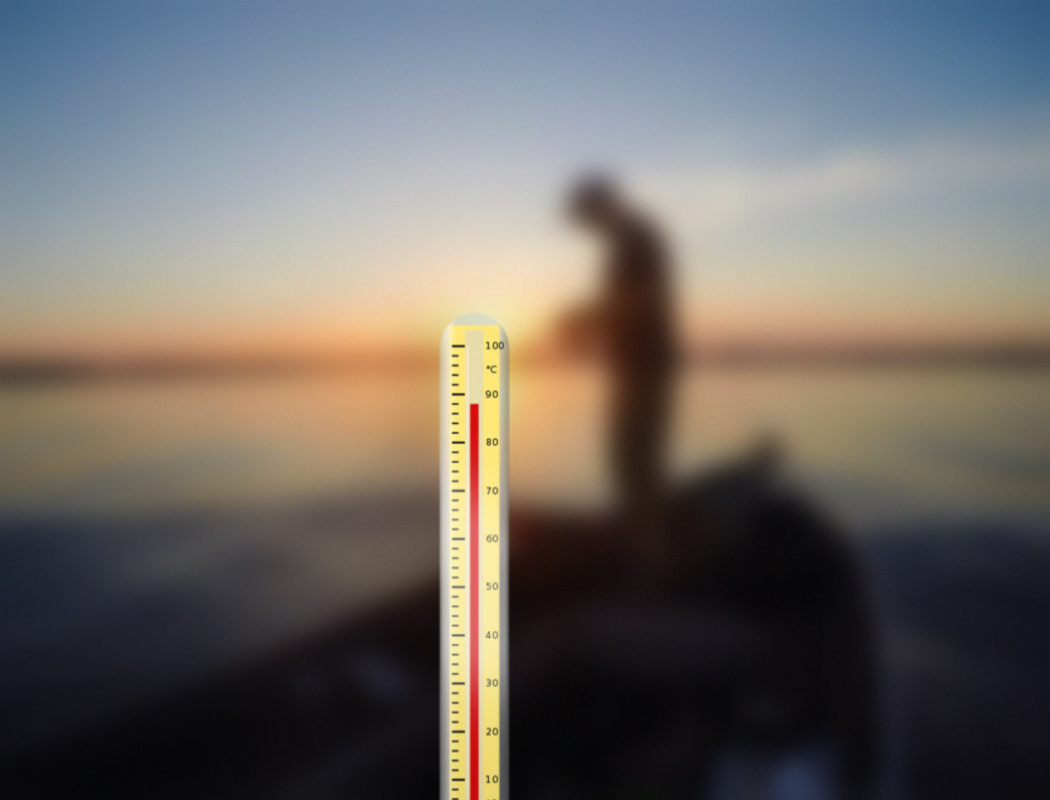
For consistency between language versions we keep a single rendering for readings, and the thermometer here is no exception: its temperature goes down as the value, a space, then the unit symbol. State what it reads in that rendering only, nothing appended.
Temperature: 88 °C
